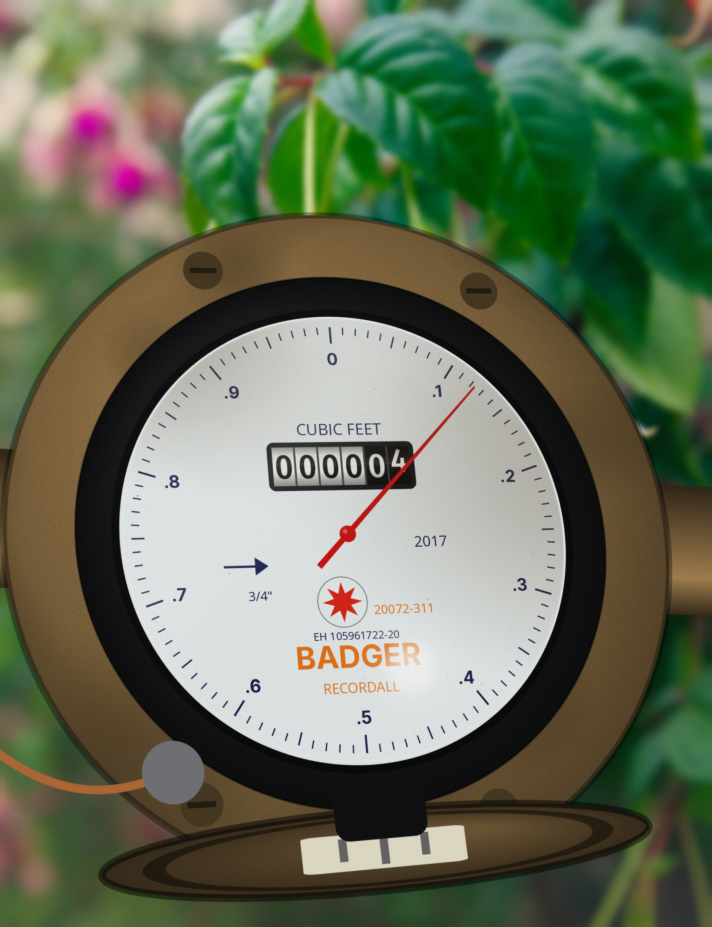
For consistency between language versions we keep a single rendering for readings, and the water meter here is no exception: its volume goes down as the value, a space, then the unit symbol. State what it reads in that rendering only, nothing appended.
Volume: 4.12 ft³
